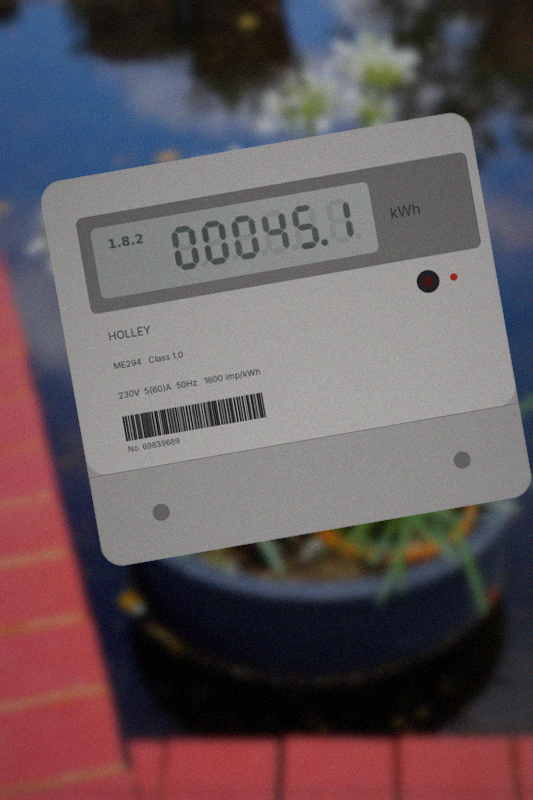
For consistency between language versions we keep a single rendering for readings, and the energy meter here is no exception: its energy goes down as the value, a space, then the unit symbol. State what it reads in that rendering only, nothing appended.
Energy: 45.1 kWh
